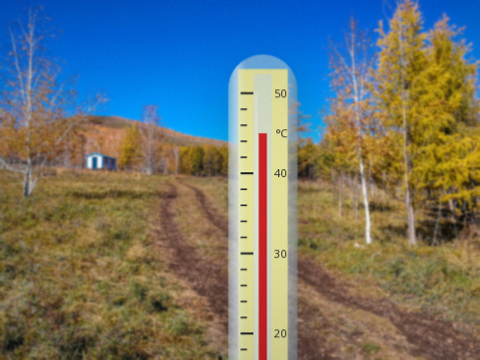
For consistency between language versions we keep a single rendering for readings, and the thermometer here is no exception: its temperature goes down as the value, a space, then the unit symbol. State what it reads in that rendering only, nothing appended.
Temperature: 45 °C
